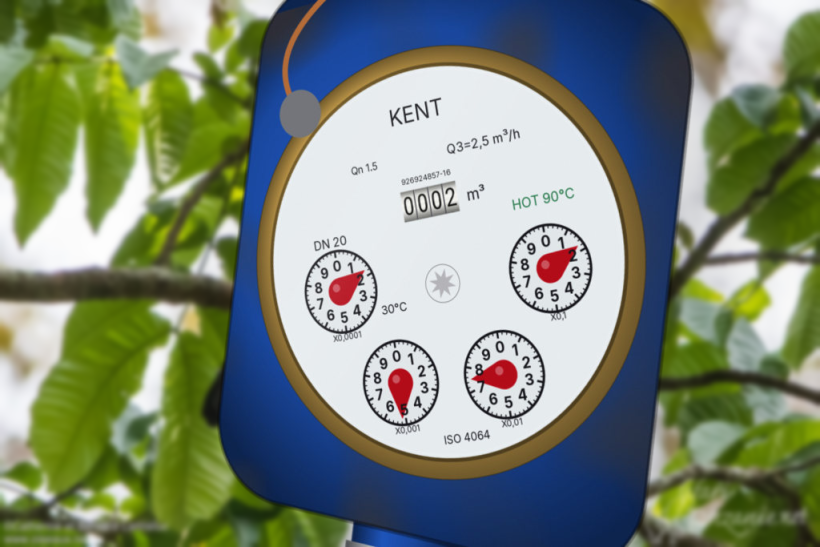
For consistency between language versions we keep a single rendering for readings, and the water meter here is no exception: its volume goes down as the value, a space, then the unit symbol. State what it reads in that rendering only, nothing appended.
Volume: 2.1751 m³
